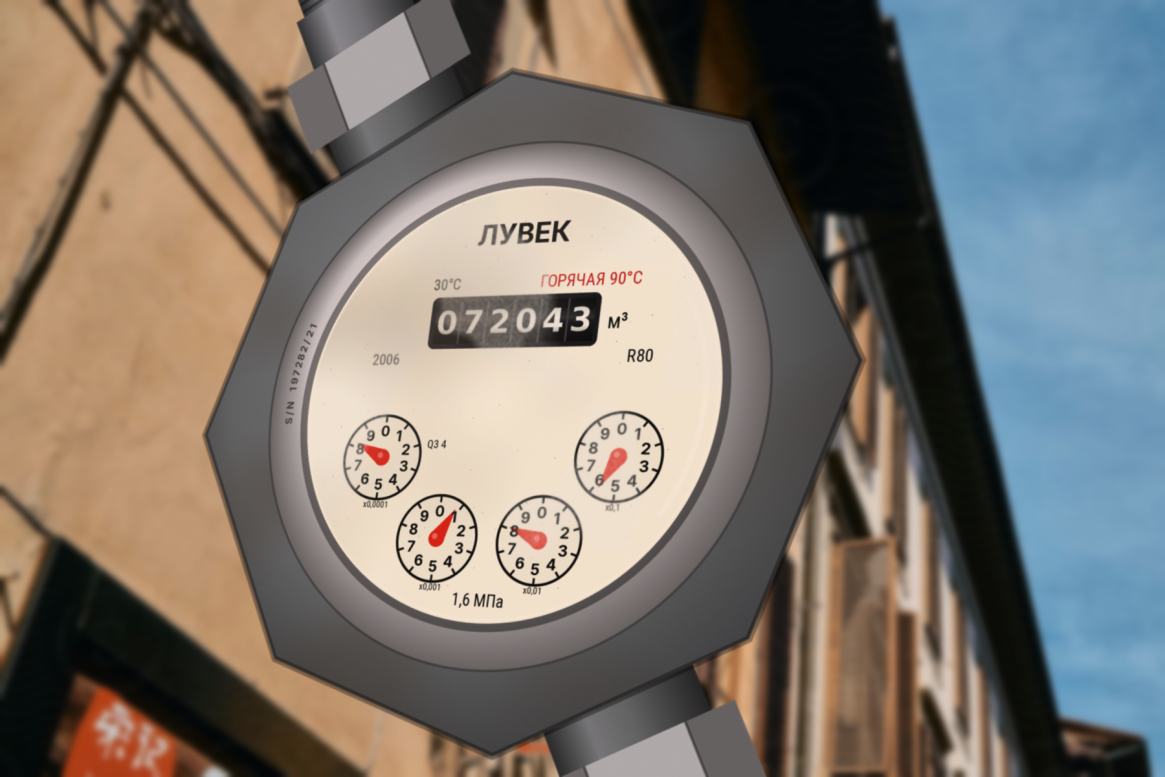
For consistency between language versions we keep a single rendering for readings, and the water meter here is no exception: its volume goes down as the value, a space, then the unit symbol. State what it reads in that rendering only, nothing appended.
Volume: 72043.5808 m³
